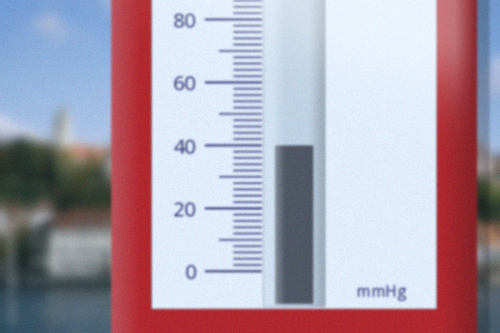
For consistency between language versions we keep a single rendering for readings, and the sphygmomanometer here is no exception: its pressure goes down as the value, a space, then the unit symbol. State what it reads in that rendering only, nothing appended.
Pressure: 40 mmHg
